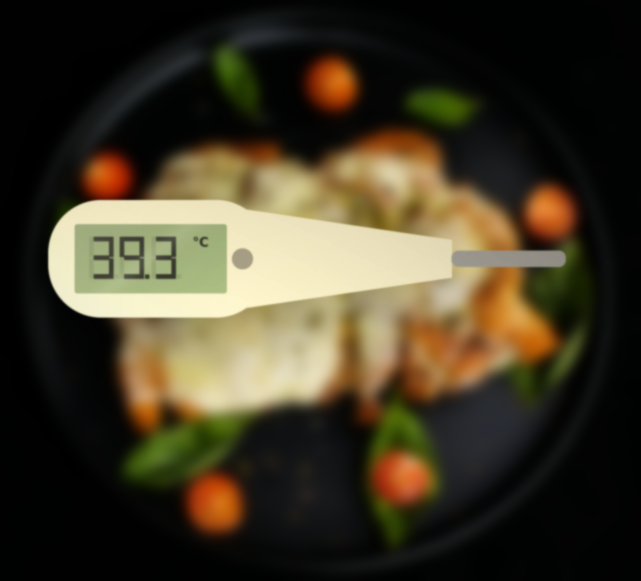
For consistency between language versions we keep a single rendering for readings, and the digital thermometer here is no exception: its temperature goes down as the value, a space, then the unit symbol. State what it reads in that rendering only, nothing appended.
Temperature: 39.3 °C
